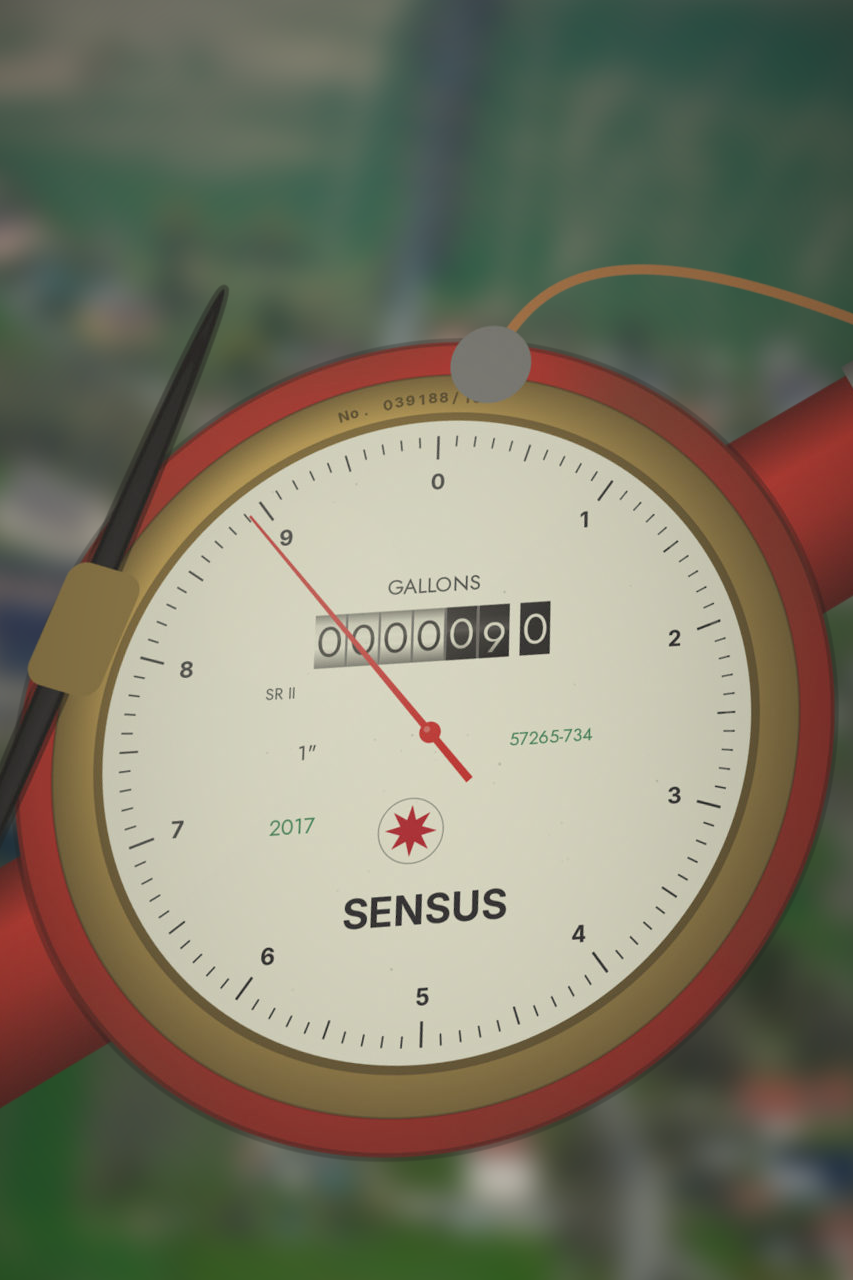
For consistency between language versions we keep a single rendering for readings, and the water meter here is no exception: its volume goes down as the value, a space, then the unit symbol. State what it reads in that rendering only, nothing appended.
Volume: 88.9 gal
